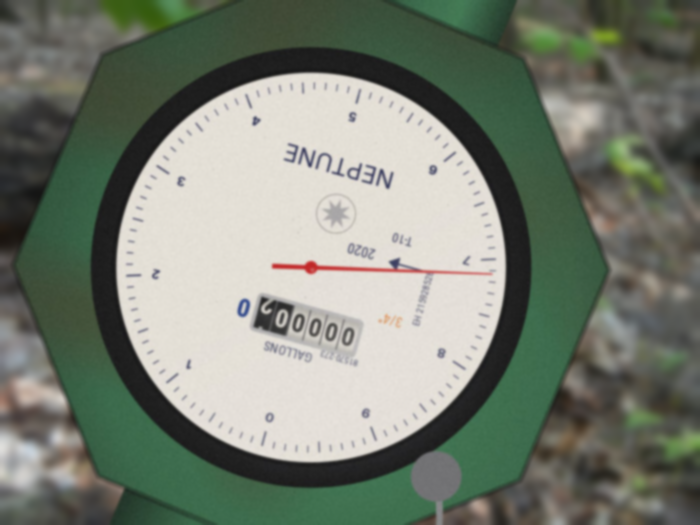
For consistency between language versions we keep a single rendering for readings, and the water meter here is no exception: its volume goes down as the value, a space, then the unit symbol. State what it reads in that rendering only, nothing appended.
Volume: 17.1 gal
